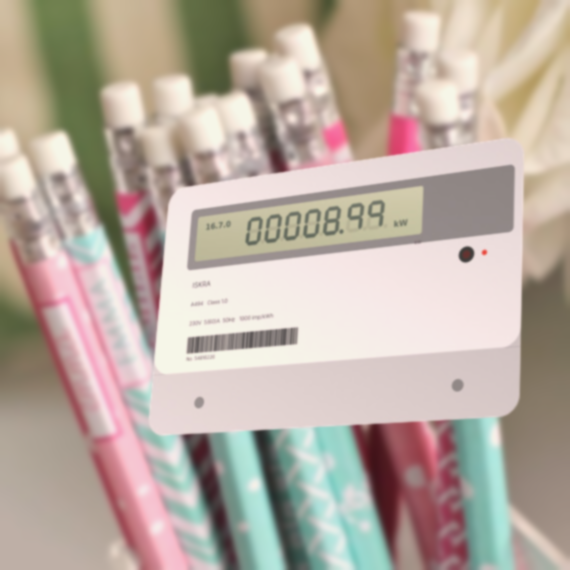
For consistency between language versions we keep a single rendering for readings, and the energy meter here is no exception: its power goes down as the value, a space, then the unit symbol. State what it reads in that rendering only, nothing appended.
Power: 8.99 kW
